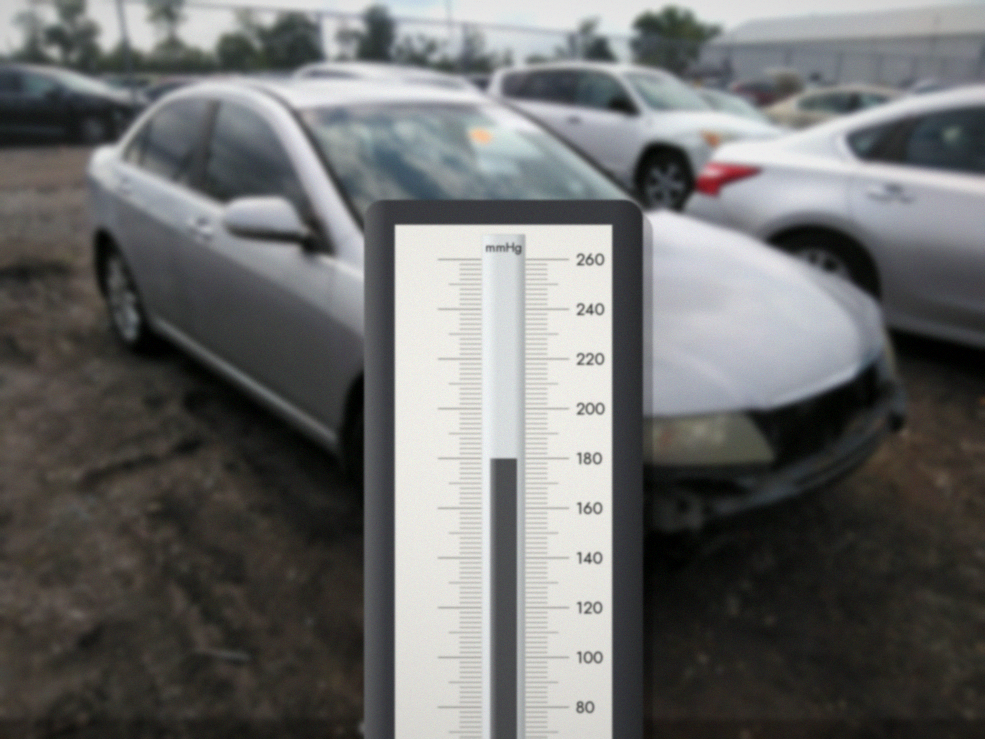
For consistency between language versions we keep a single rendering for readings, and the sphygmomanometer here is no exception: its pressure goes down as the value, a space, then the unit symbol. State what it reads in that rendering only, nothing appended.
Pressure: 180 mmHg
